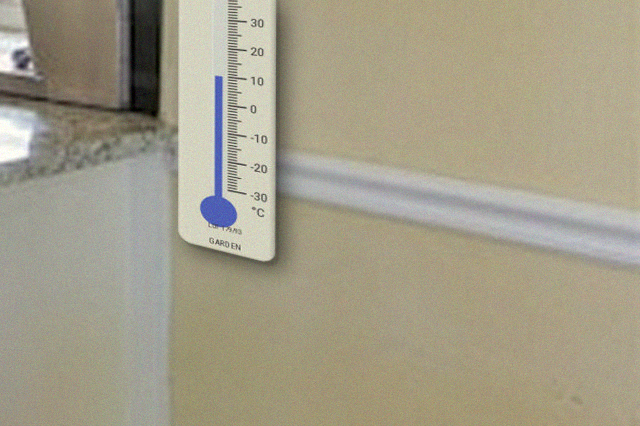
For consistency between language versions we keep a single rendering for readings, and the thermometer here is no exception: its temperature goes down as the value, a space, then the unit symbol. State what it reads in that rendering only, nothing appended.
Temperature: 10 °C
